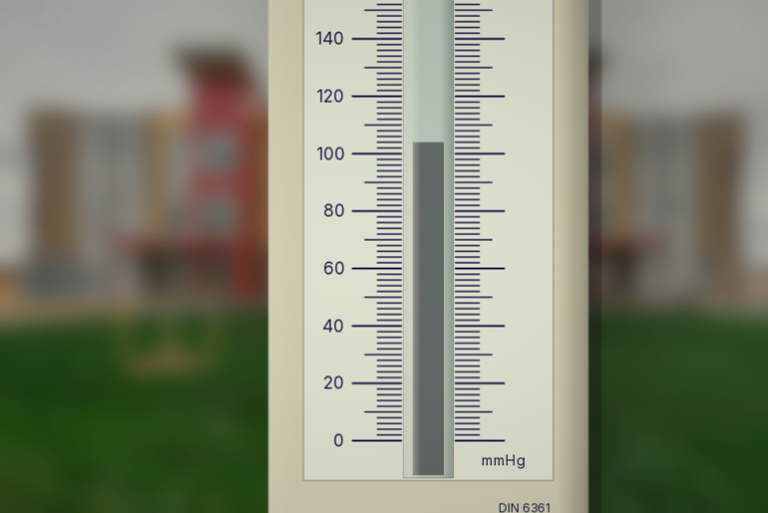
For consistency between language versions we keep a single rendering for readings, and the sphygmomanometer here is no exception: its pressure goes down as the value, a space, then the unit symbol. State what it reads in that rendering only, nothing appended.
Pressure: 104 mmHg
